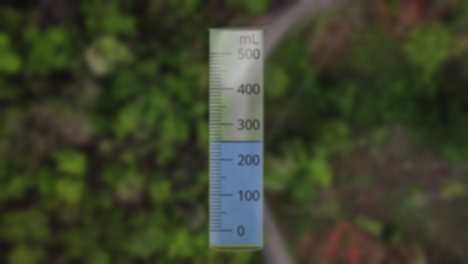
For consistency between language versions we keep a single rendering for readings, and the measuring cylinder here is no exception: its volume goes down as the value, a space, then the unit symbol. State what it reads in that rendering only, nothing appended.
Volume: 250 mL
